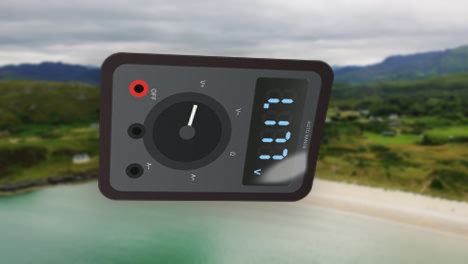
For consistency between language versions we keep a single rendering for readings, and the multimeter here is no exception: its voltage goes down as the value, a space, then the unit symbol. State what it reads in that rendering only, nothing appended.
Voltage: 1.177 V
